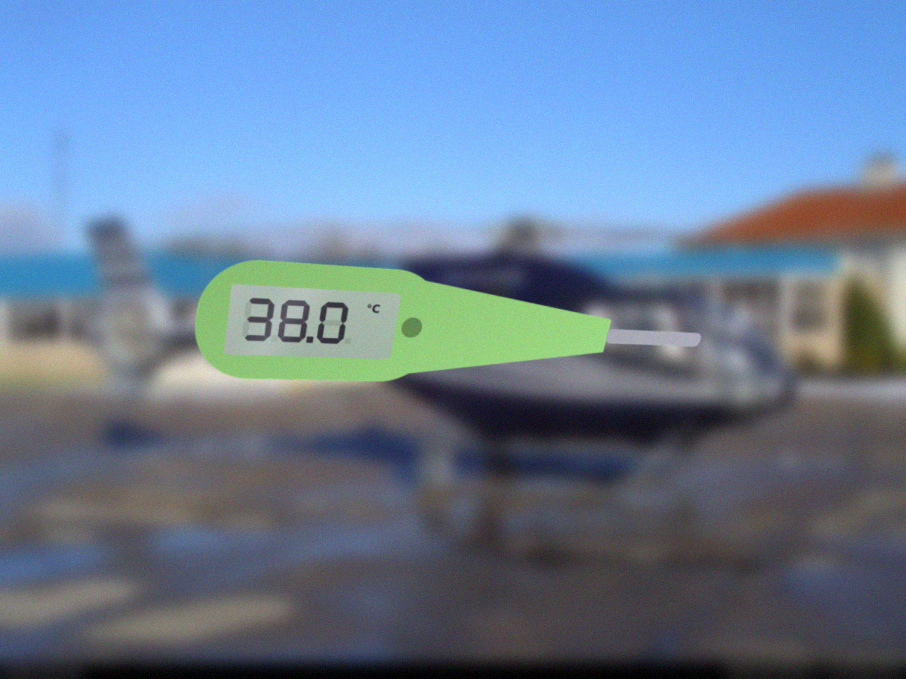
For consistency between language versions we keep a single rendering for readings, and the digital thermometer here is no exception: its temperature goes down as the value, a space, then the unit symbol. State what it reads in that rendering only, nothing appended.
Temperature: 38.0 °C
